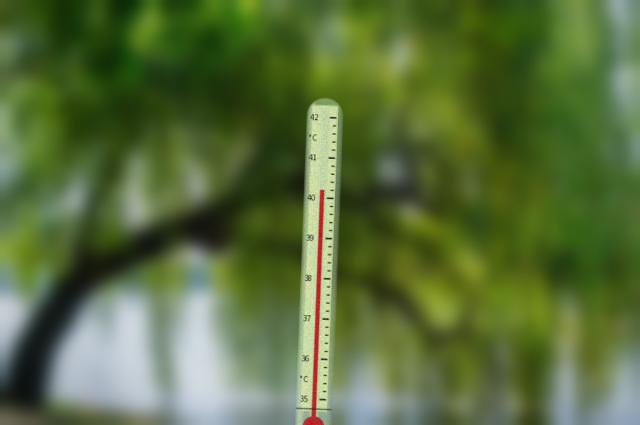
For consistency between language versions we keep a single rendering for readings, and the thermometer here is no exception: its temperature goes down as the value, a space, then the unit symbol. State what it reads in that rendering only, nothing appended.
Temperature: 40.2 °C
